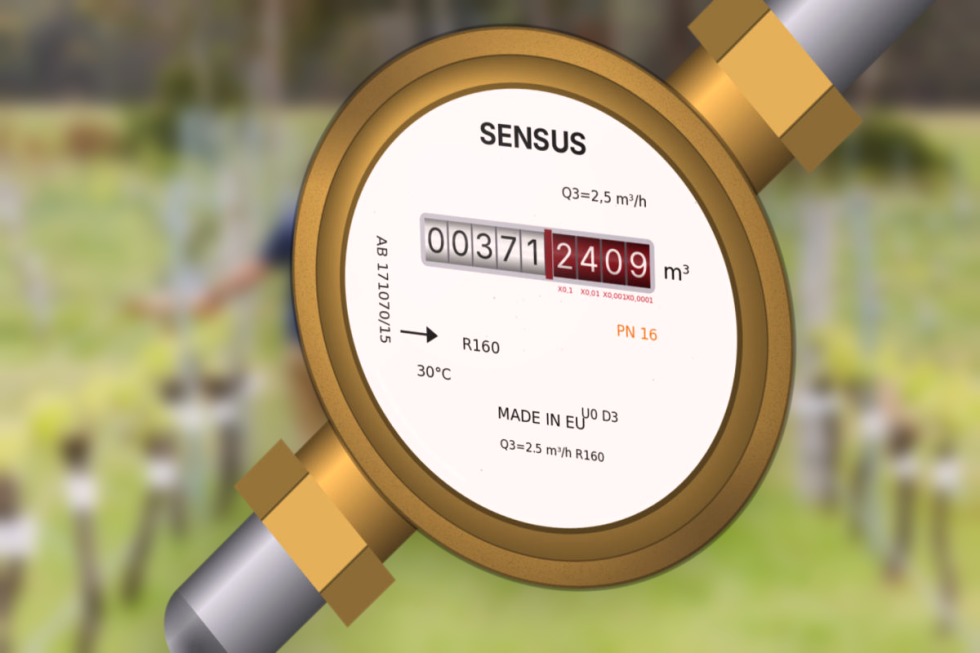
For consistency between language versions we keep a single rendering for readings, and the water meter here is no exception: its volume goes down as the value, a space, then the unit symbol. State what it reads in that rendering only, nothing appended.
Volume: 371.2409 m³
